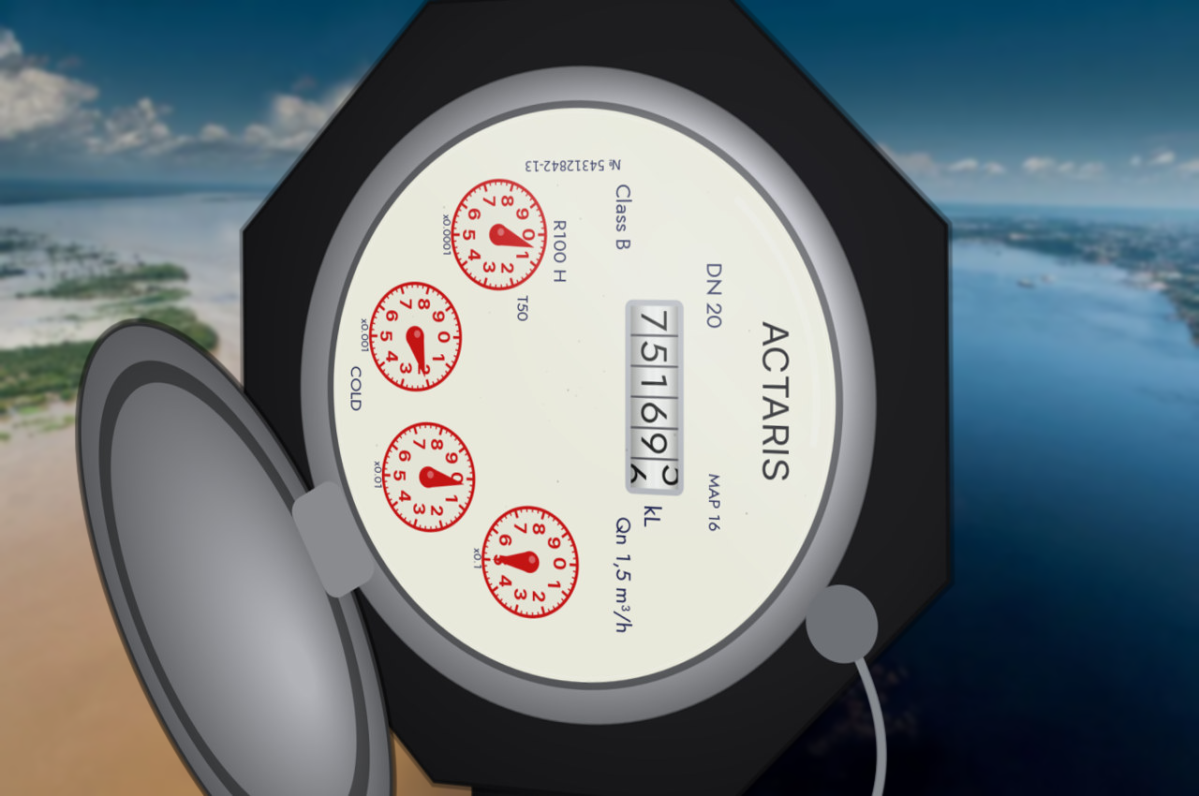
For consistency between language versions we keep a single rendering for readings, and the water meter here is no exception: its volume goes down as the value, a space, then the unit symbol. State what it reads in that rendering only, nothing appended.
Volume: 751695.5020 kL
